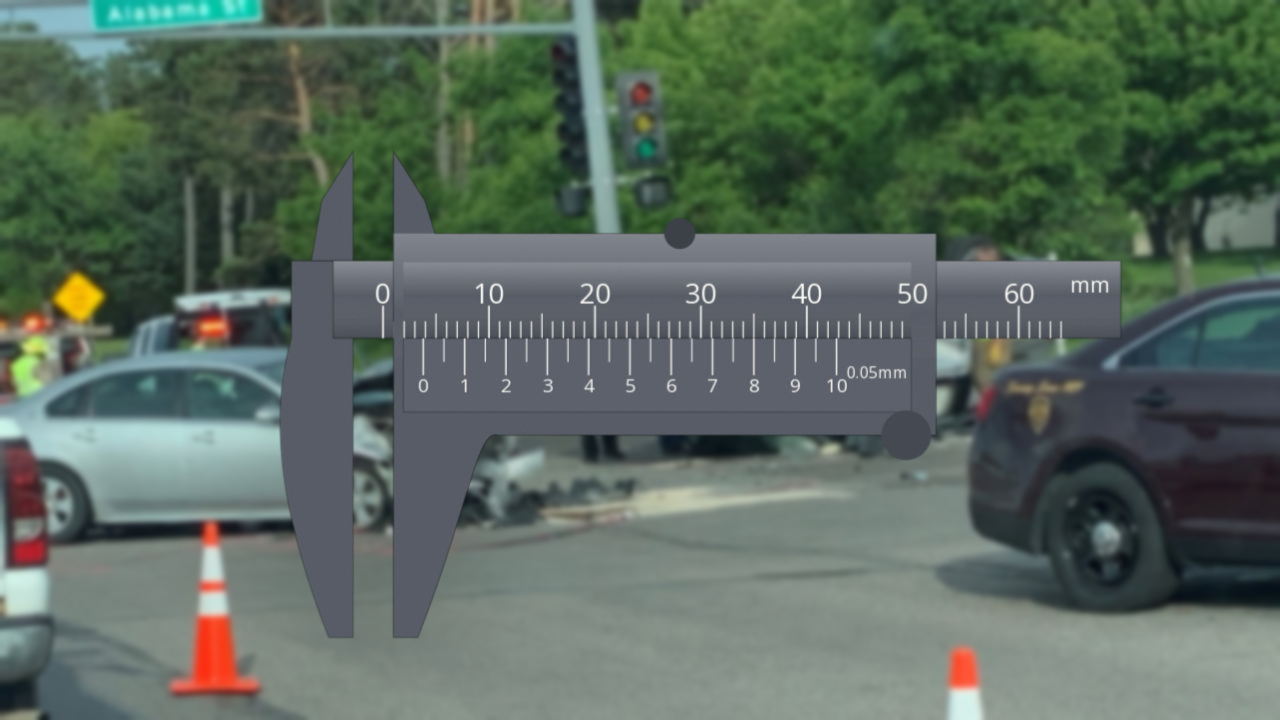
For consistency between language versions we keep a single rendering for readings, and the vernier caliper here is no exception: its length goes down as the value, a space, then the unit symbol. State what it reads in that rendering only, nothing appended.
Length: 3.8 mm
